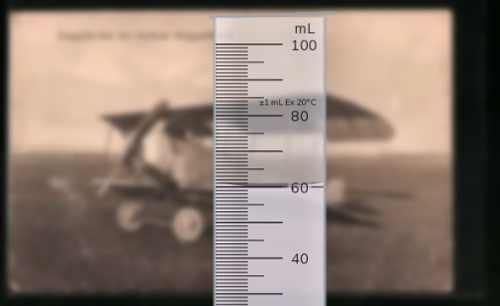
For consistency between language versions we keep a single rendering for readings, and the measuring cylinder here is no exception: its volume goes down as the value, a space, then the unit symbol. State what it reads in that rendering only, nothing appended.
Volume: 60 mL
